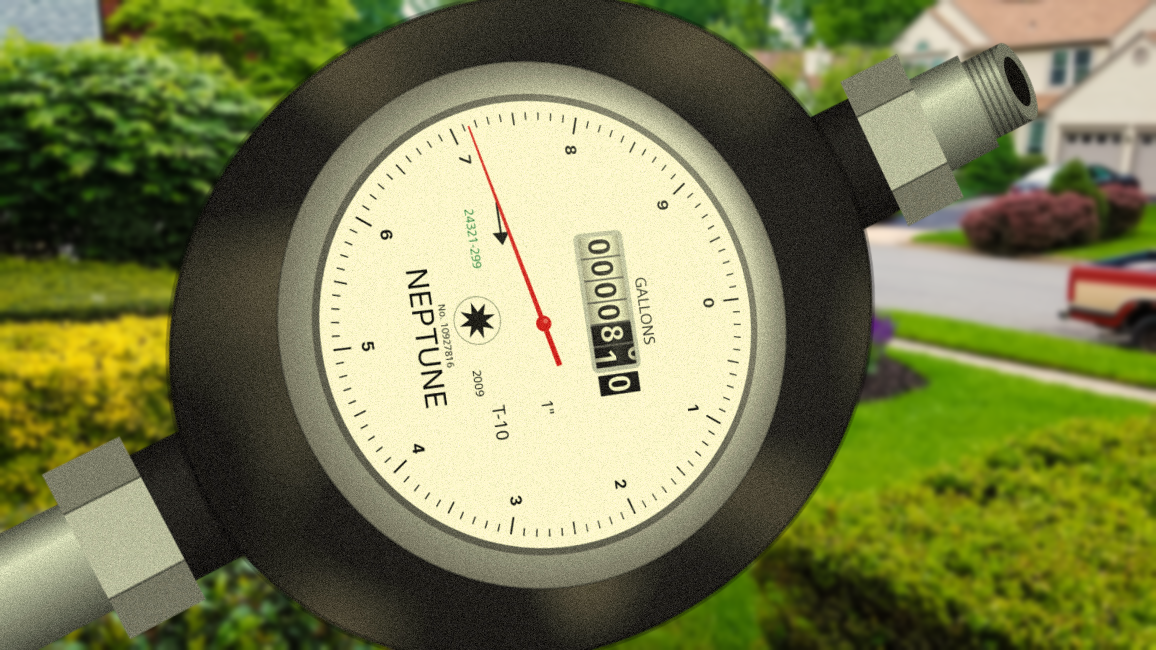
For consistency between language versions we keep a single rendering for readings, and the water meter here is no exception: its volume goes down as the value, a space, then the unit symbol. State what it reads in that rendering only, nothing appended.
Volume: 807.1 gal
